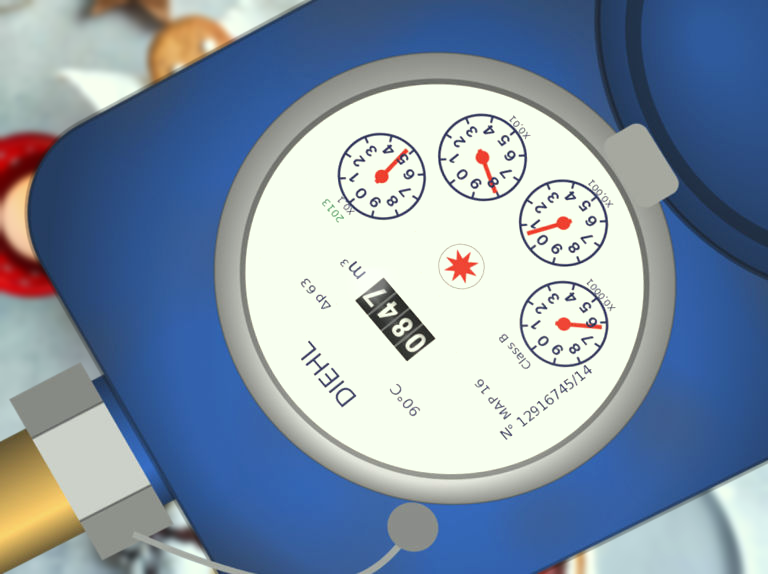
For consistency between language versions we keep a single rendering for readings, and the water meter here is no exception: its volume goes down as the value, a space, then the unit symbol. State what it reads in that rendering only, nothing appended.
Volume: 847.4806 m³
